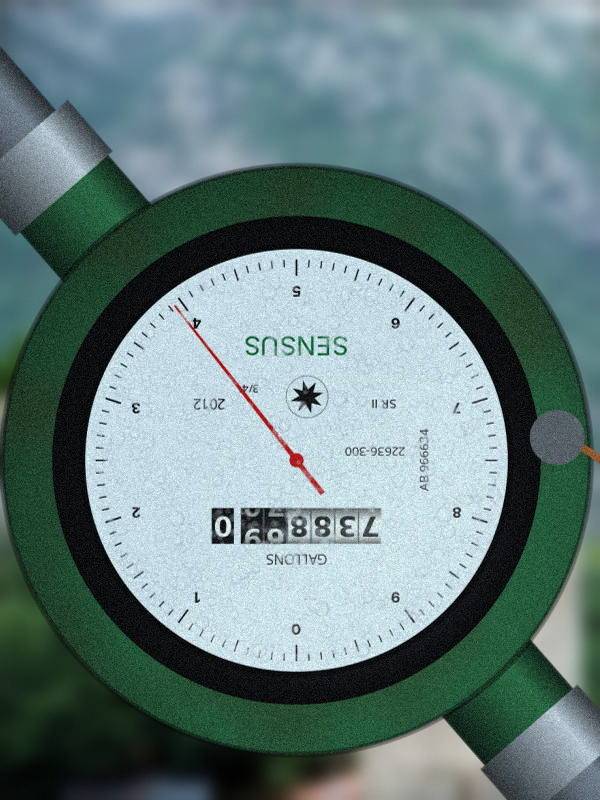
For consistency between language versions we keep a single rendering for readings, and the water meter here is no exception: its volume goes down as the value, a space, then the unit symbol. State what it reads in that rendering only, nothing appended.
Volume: 7388693.9 gal
